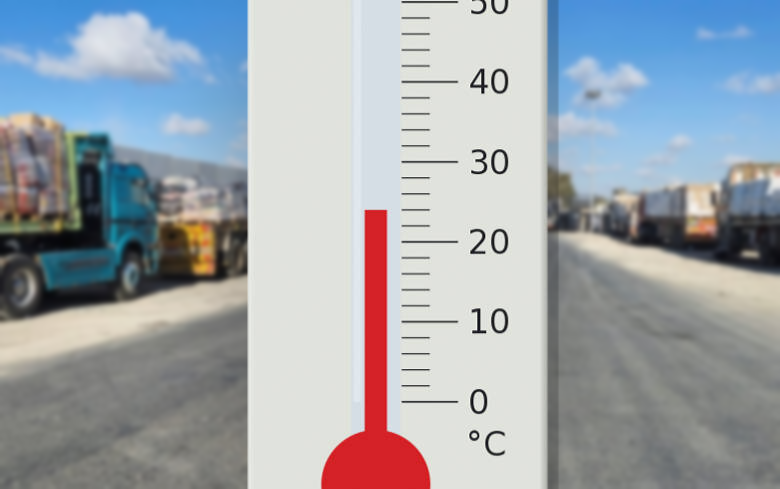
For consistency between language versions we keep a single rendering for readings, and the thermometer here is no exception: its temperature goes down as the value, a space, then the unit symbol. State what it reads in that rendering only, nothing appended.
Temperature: 24 °C
